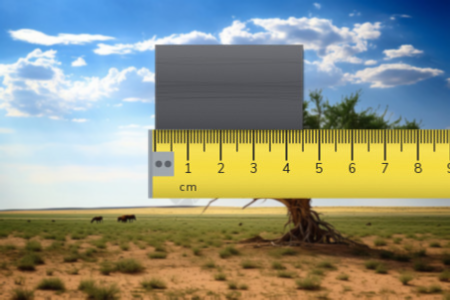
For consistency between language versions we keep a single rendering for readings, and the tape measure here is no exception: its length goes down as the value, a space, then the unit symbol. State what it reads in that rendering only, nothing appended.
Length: 4.5 cm
